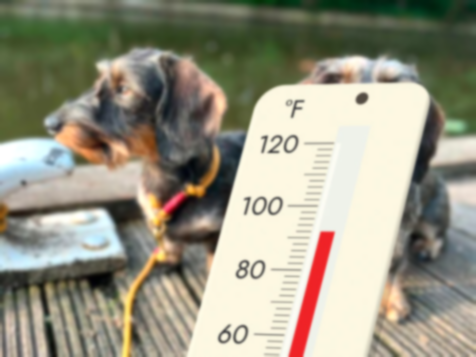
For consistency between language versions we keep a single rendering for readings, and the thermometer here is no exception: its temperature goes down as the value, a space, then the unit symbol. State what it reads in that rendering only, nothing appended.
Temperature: 92 °F
